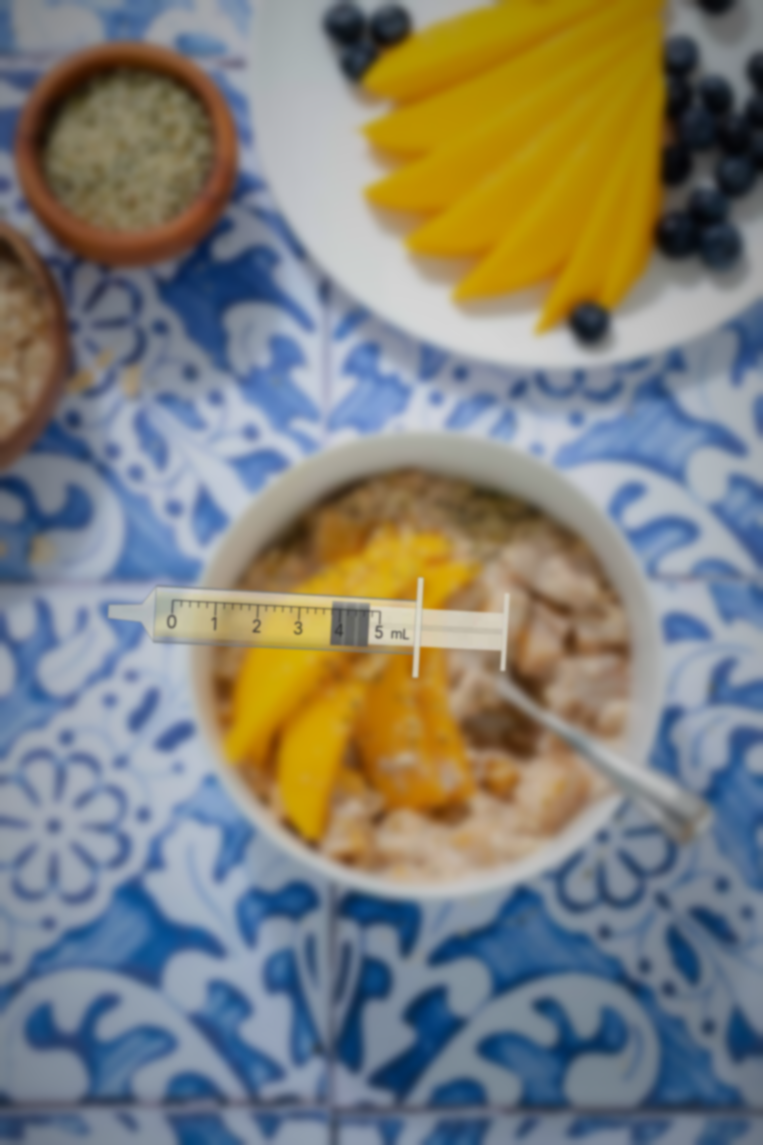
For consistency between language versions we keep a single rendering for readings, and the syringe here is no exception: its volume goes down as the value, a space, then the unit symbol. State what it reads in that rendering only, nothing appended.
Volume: 3.8 mL
